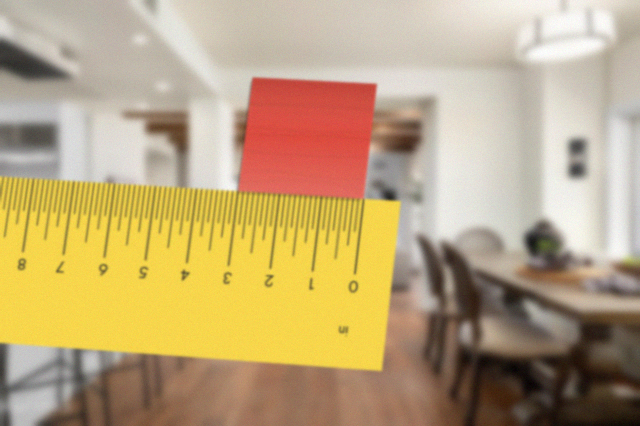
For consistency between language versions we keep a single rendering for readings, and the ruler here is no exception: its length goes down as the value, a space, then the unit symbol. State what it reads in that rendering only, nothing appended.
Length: 3 in
